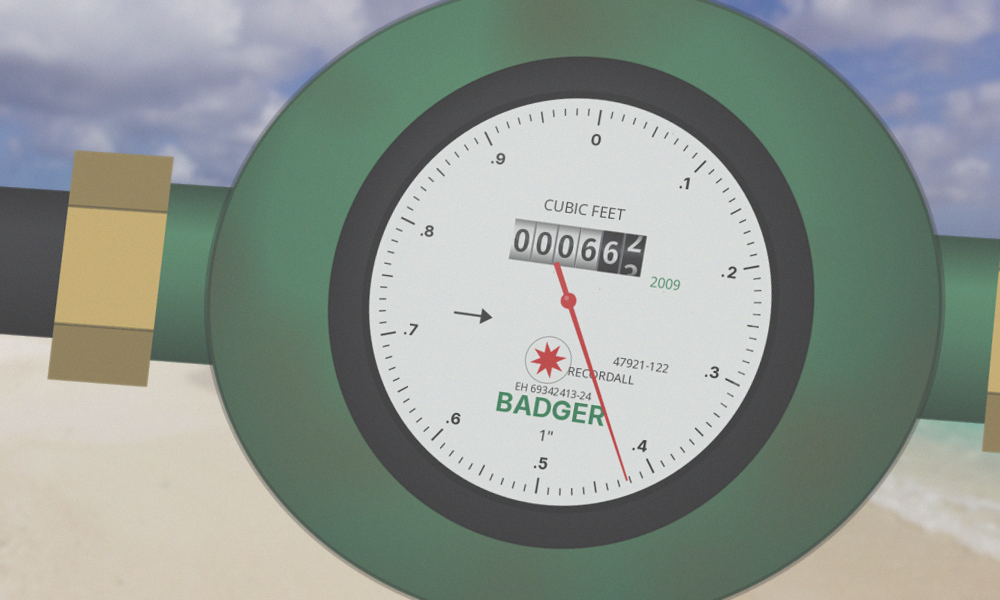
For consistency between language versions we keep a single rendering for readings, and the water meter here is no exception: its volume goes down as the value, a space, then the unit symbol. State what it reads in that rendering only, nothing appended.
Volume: 662.42 ft³
